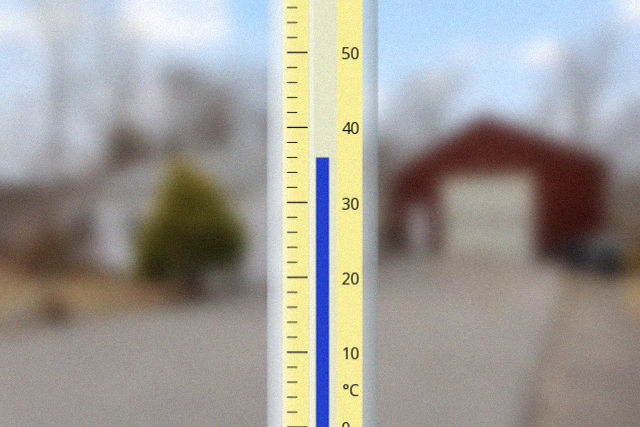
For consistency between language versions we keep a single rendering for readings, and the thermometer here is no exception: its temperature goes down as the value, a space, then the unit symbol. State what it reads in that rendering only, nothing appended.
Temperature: 36 °C
